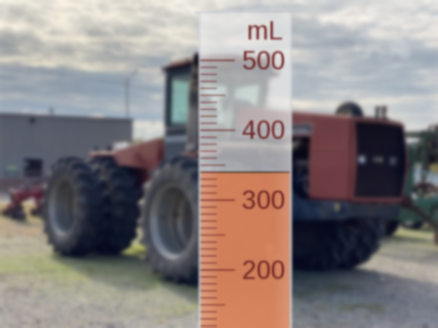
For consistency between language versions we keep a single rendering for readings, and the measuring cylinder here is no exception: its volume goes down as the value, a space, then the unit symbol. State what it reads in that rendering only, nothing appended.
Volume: 340 mL
